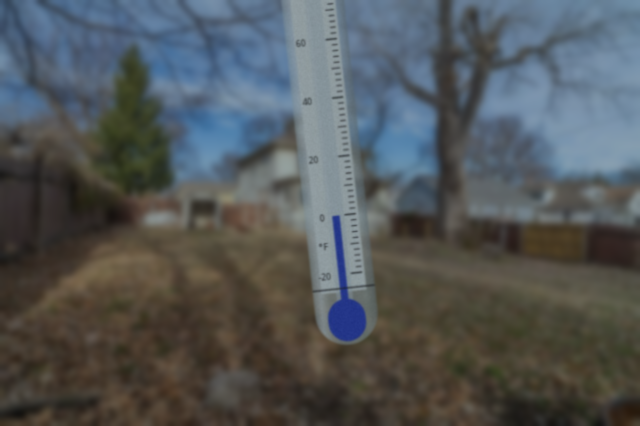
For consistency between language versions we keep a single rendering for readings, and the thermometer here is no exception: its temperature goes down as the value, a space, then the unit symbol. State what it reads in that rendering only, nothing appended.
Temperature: 0 °F
